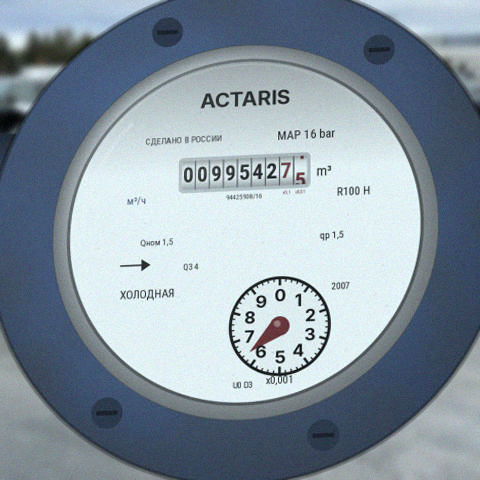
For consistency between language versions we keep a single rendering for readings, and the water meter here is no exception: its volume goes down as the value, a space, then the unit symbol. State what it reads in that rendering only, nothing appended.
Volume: 99542.746 m³
